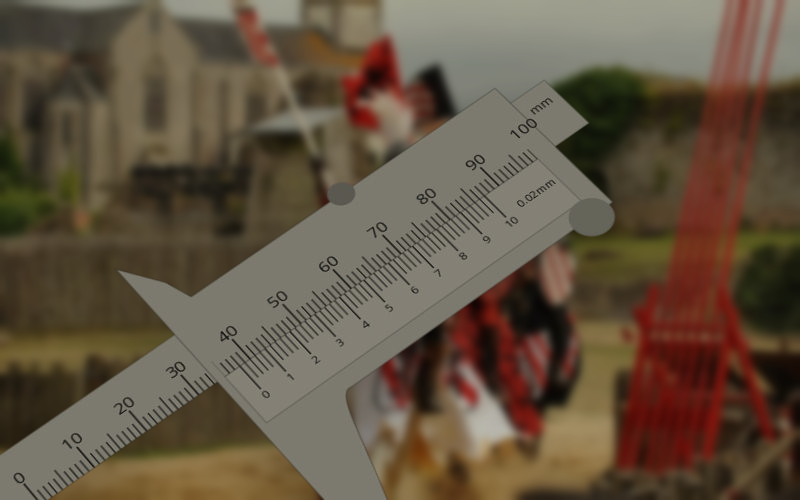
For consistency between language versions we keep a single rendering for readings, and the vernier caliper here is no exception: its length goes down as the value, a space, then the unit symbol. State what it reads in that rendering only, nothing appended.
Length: 38.0 mm
